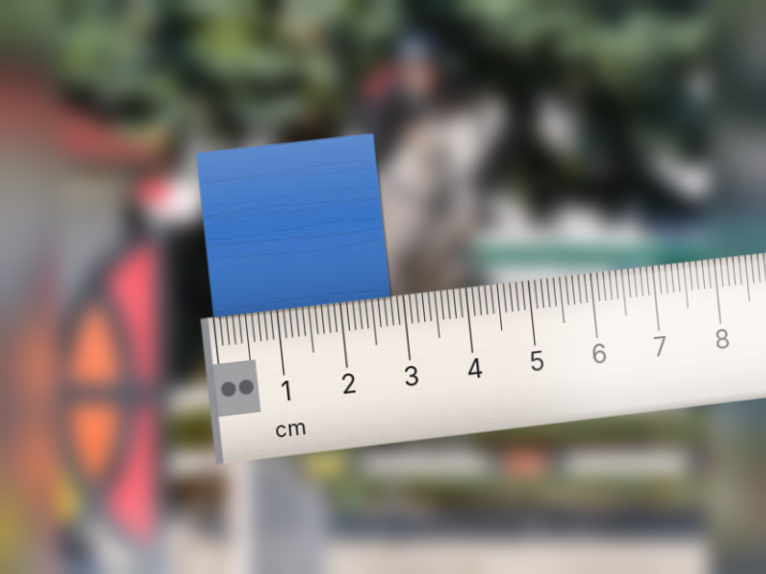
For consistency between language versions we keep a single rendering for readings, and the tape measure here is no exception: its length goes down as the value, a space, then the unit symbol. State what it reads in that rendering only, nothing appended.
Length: 2.8 cm
